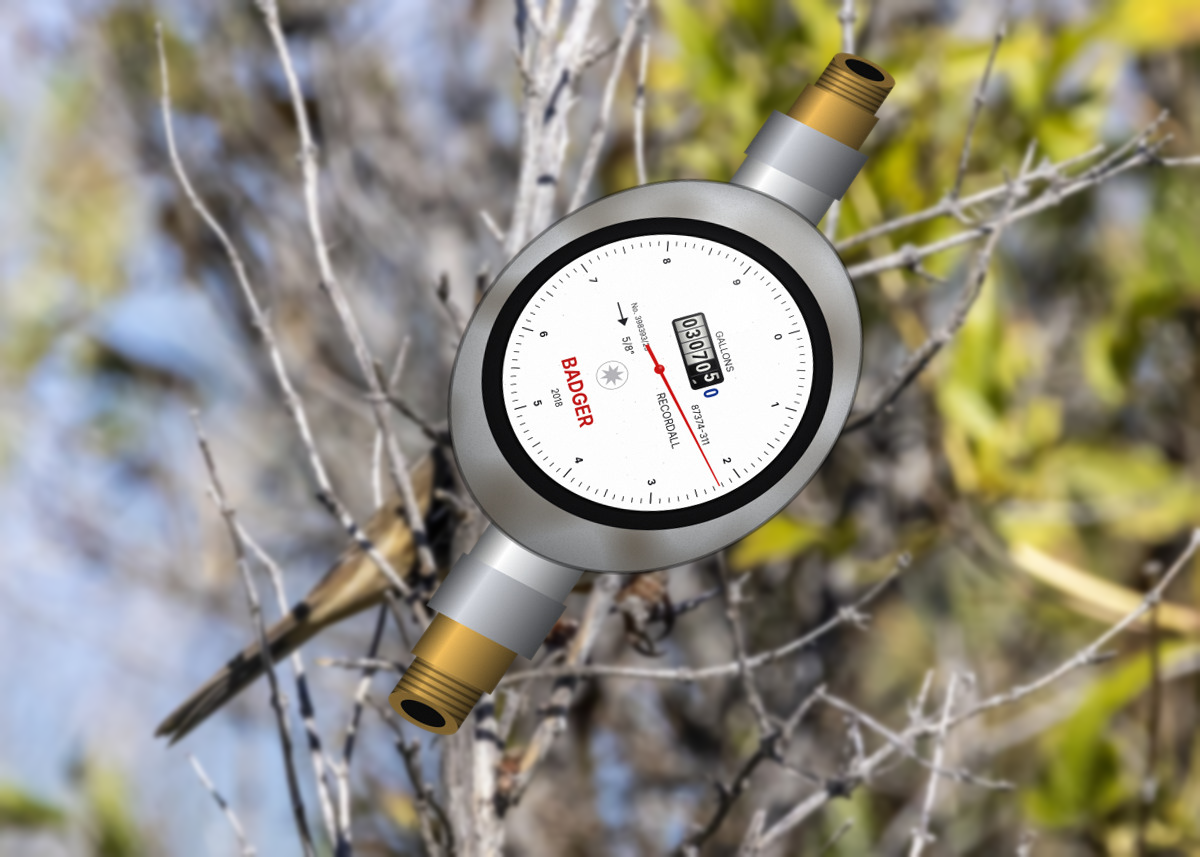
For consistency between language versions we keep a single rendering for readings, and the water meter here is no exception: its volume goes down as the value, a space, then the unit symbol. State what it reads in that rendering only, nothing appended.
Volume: 307052.2 gal
